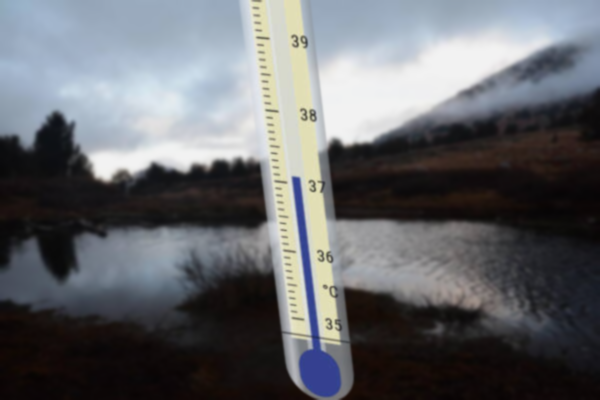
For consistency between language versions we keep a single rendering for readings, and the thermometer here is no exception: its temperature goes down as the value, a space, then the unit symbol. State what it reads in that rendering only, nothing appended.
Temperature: 37.1 °C
